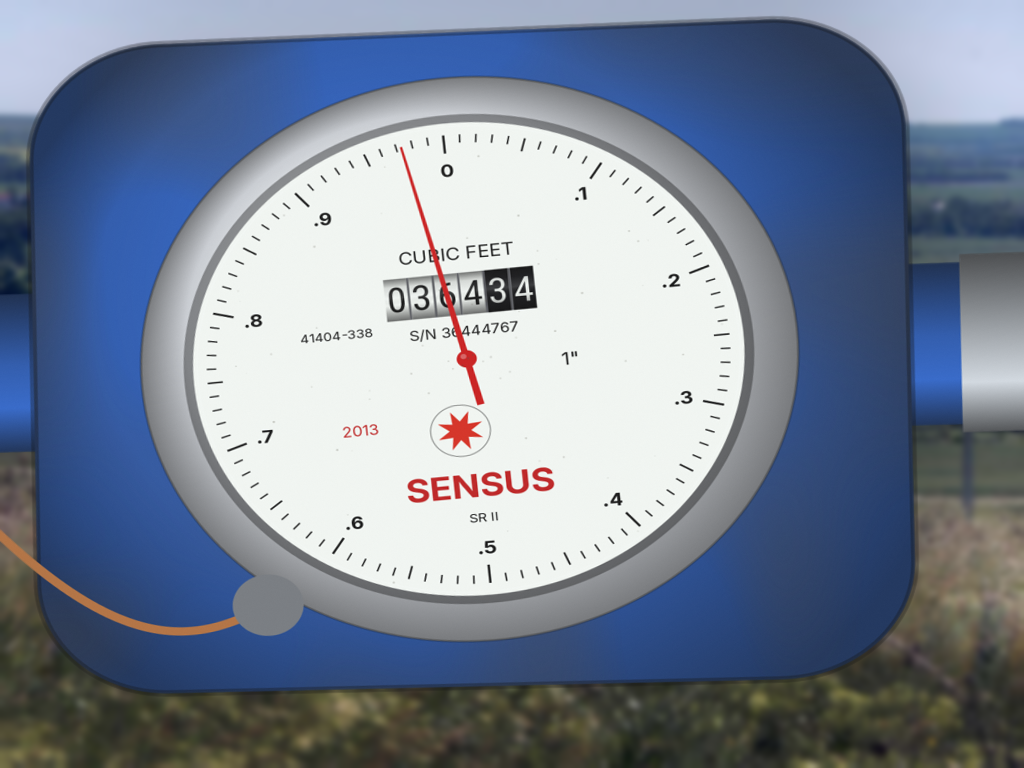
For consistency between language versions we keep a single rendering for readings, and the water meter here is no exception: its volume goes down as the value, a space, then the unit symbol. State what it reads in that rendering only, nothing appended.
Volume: 36433.97 ft³
